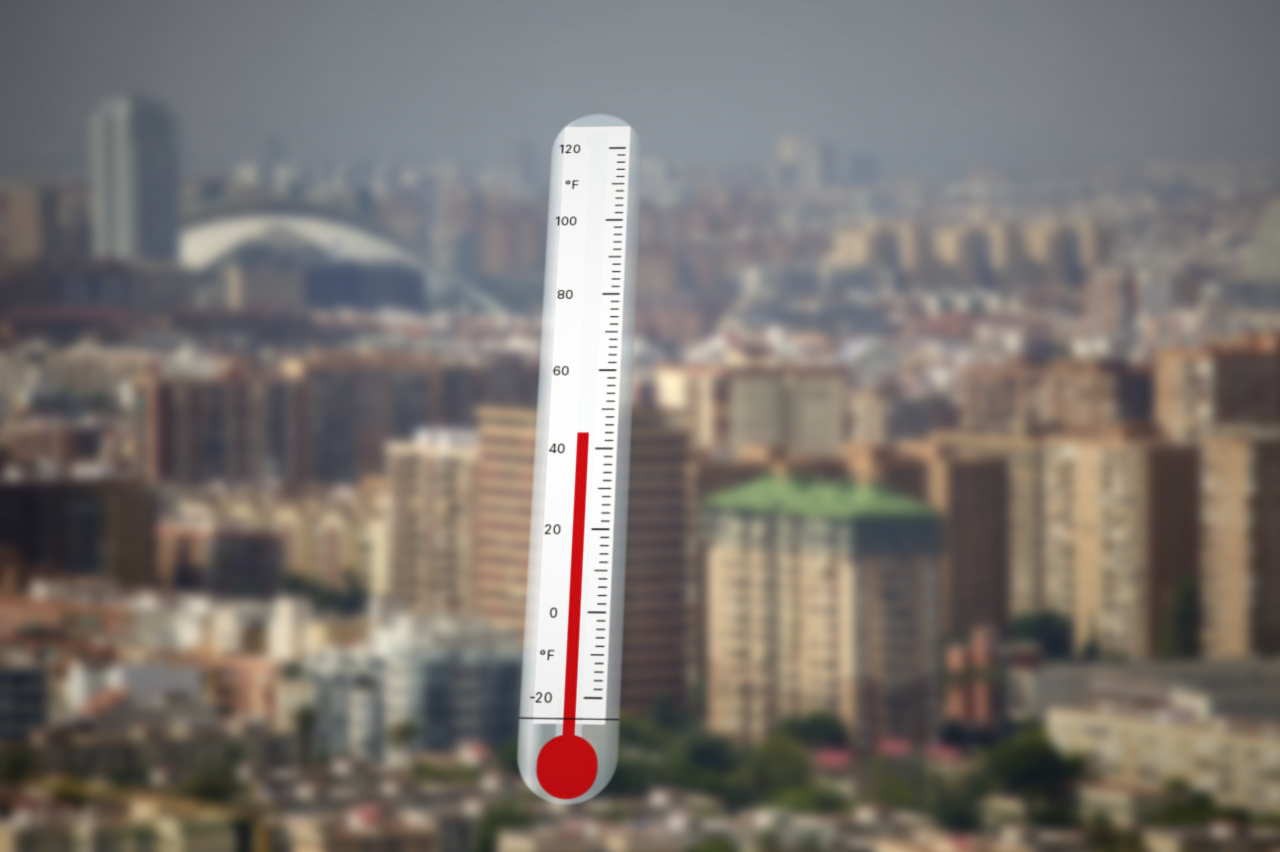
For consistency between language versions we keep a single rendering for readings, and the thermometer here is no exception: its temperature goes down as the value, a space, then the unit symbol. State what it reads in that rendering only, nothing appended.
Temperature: 44 °F
